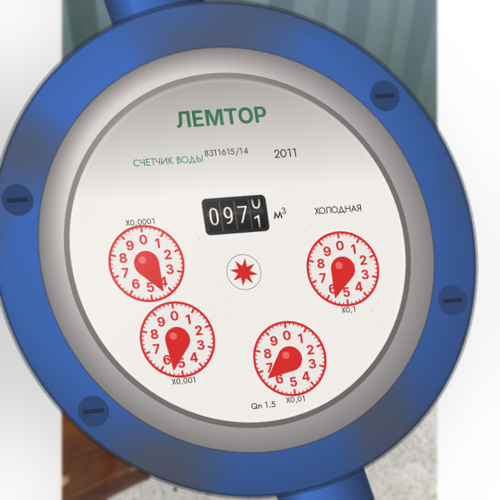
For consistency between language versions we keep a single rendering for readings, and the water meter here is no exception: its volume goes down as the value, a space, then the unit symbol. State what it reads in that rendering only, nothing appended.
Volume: 970.5654 m³
